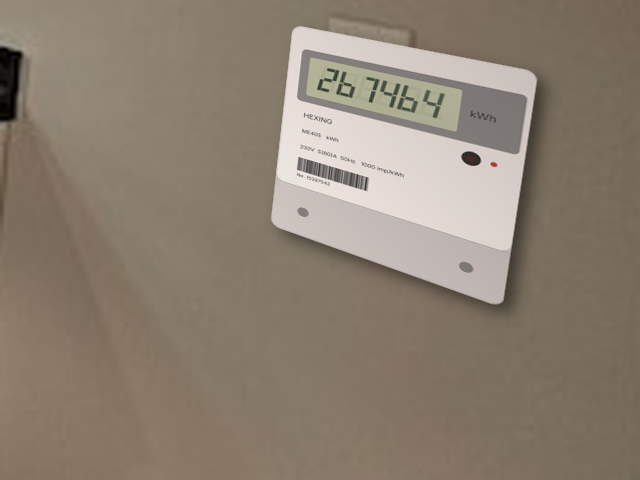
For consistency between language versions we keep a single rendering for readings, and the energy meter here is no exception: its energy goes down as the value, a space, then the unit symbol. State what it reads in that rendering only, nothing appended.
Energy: 267464 kWh
